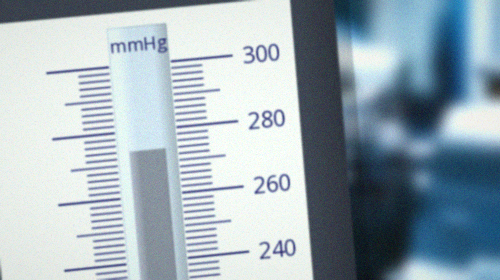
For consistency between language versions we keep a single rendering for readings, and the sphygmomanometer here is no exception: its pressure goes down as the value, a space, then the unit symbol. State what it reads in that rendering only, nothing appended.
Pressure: 274 mmHg
